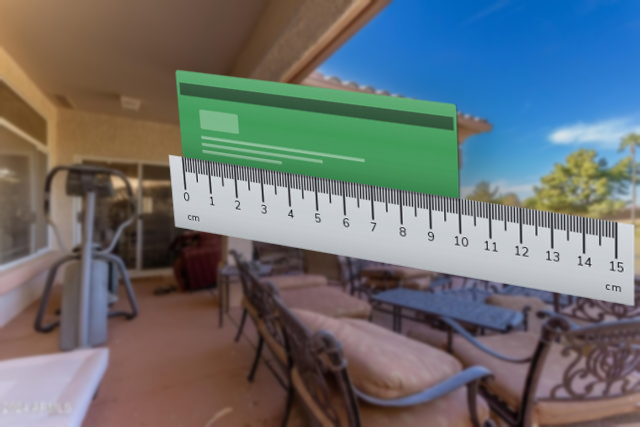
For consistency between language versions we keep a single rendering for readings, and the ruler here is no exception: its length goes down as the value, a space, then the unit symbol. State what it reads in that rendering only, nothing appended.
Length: 10 cm
